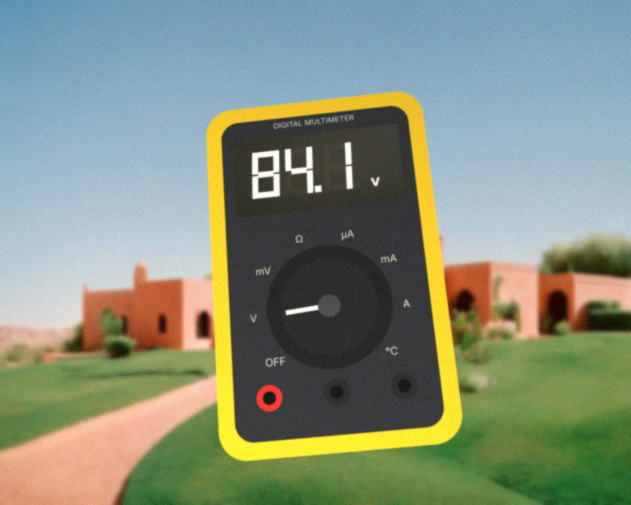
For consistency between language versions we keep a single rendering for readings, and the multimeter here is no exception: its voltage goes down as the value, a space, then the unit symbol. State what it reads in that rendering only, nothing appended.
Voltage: 84.1 V
